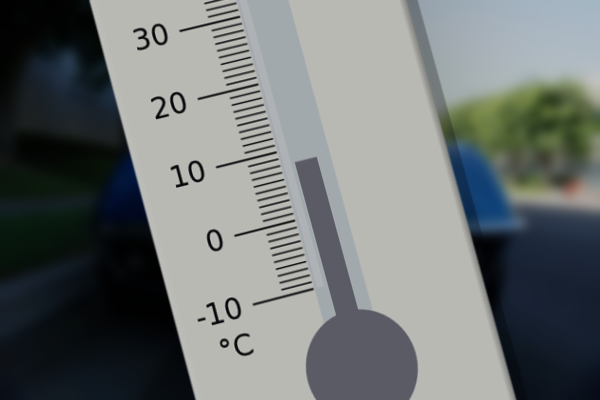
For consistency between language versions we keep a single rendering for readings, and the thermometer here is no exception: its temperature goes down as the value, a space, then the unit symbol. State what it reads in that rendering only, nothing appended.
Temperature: 8 °C
